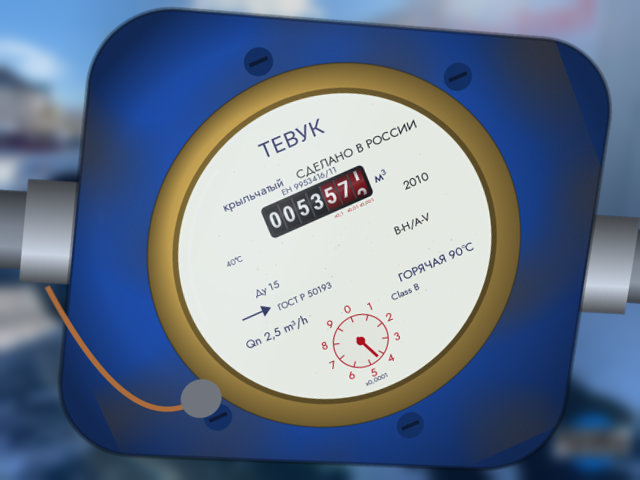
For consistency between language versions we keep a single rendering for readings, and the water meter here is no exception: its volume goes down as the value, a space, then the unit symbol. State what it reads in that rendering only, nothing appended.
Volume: 53.5714 m³
